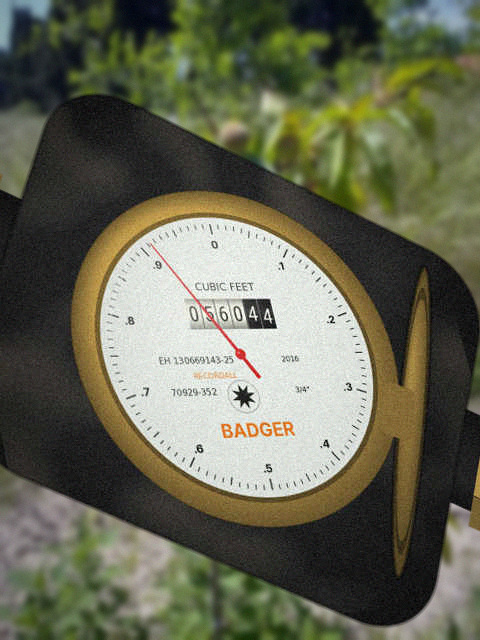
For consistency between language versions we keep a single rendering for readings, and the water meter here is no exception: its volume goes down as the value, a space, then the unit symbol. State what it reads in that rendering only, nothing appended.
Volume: 56043.91 ft³
